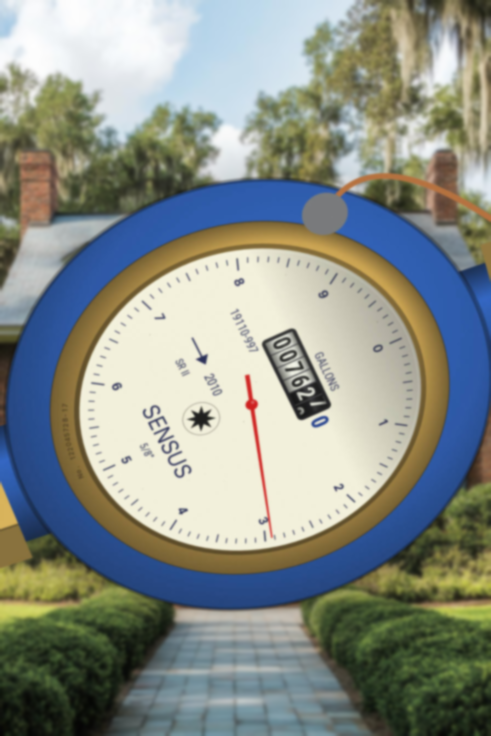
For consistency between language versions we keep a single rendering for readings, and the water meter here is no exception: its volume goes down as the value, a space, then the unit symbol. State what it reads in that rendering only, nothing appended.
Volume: 76272.9 gal
